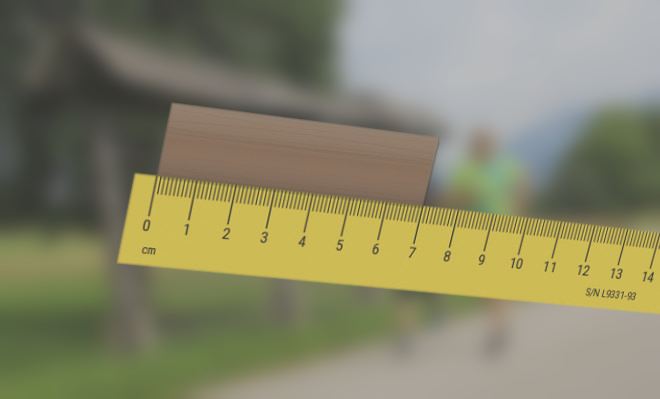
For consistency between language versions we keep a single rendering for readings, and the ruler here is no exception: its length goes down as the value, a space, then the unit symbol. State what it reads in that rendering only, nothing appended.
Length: 7 cm
